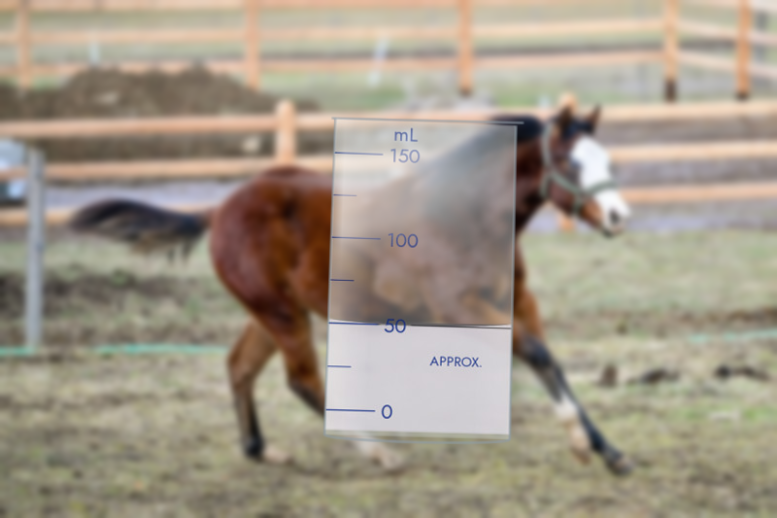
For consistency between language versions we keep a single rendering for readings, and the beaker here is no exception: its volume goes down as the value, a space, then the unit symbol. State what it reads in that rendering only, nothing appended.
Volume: 50 mL
